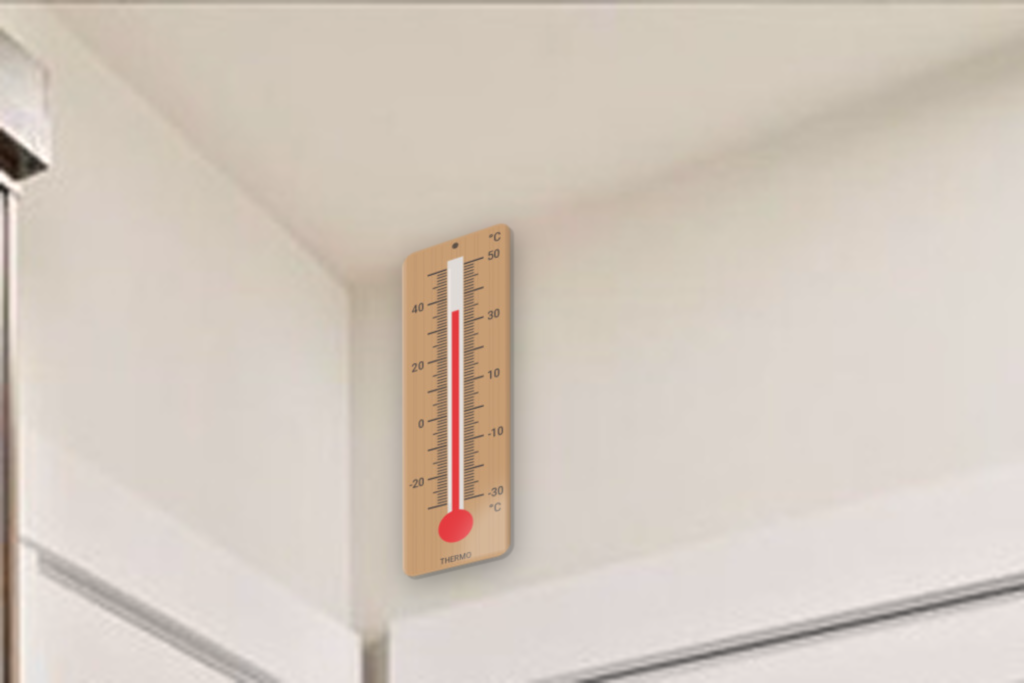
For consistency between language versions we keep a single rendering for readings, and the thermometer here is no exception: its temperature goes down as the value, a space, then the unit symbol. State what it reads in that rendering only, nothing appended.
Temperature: 35 °C
